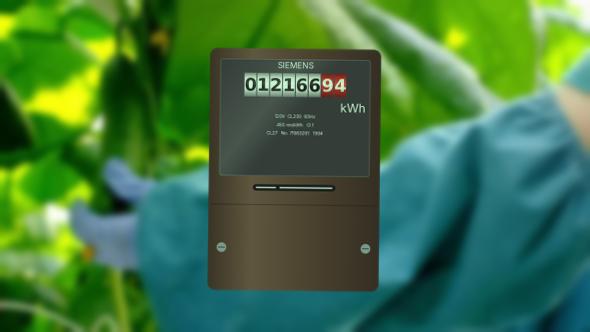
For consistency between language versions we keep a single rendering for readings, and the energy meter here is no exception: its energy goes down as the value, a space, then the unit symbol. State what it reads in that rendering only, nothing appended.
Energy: 12166.94 kWh
